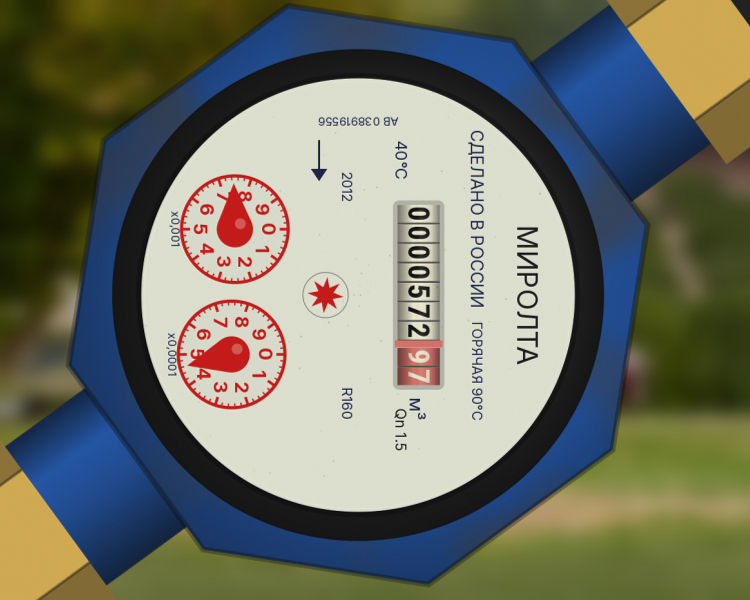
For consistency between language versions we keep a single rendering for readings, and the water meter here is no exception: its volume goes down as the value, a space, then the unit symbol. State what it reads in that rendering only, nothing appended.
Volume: 572.9774 m³
